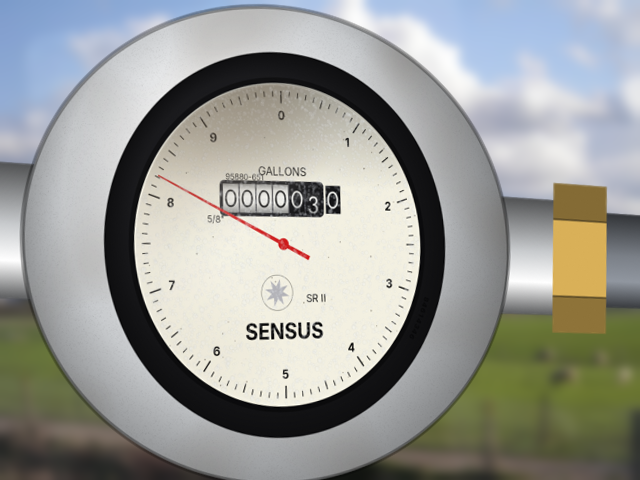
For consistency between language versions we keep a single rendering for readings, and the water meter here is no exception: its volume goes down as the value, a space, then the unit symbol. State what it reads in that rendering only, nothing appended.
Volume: 28.2 gal
